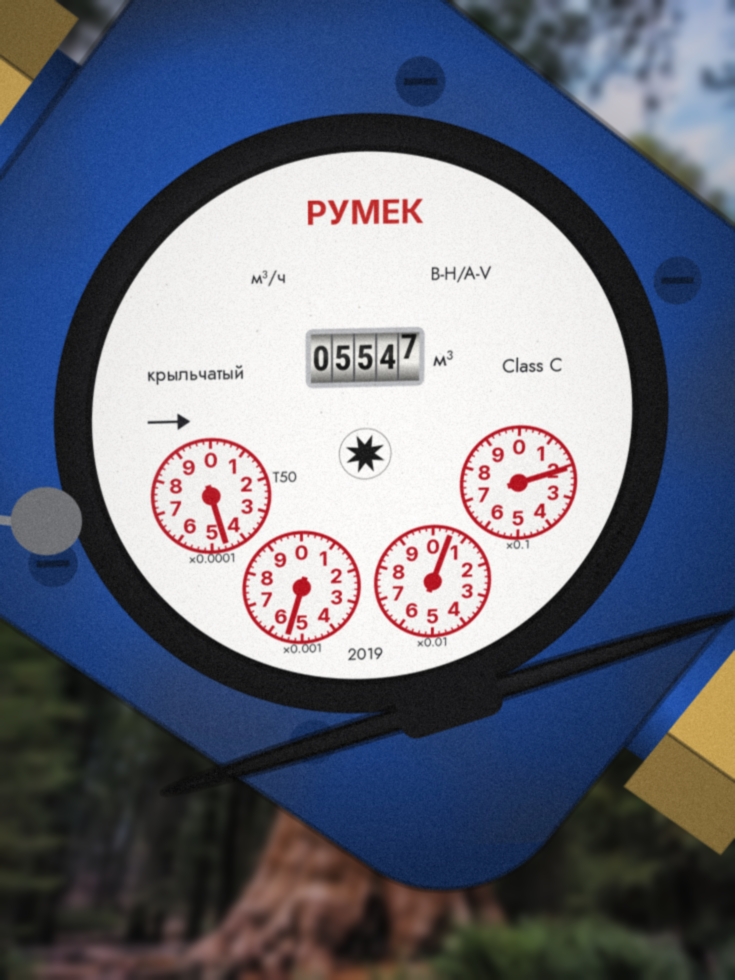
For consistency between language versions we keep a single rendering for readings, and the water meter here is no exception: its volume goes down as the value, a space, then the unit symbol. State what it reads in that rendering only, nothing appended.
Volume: 5547.2054 m³
